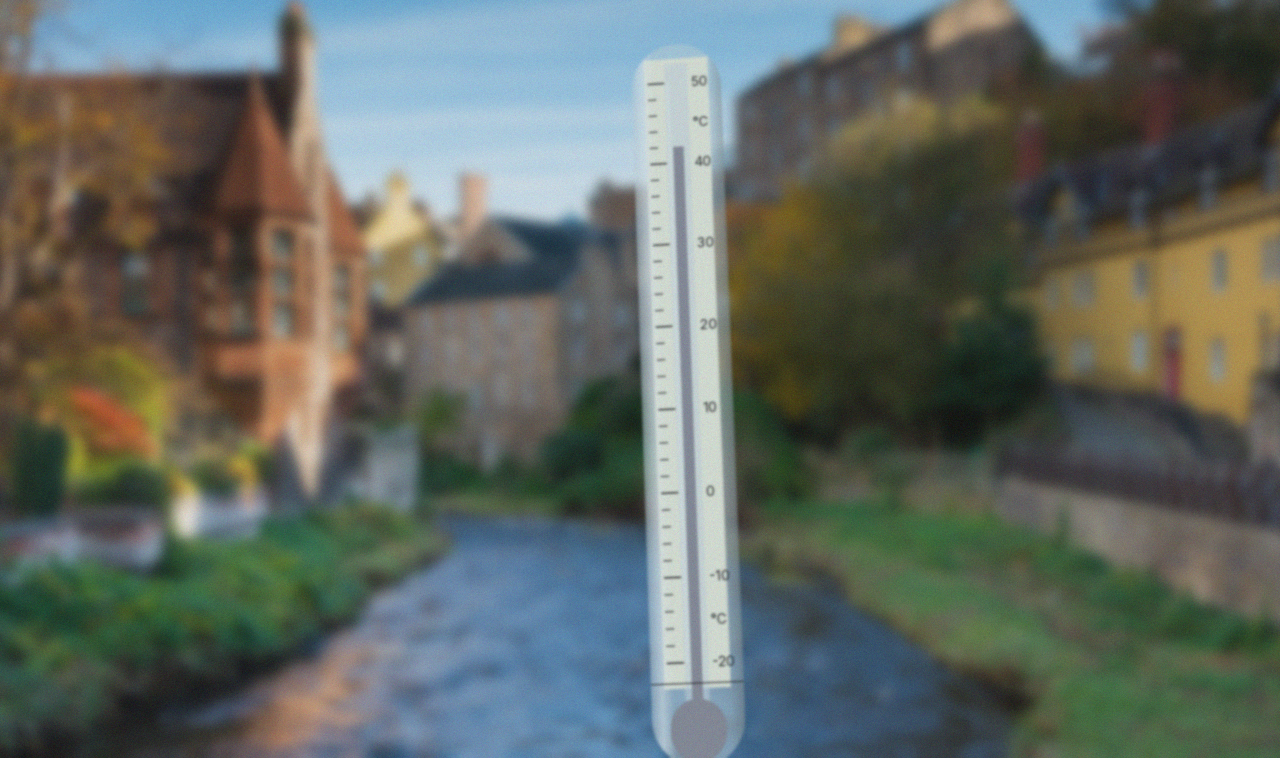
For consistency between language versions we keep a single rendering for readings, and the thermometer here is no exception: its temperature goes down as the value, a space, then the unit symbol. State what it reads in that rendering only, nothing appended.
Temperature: 42 °C
